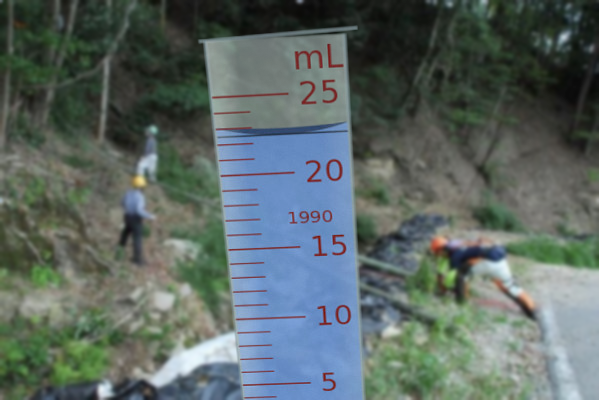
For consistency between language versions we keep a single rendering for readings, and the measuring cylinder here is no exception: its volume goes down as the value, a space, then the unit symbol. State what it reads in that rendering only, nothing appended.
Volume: 22.5 mL
